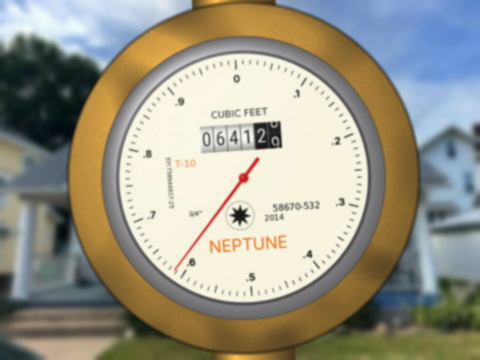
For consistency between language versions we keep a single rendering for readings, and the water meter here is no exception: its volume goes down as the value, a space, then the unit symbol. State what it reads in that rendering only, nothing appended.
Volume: 64128.61 ft³
